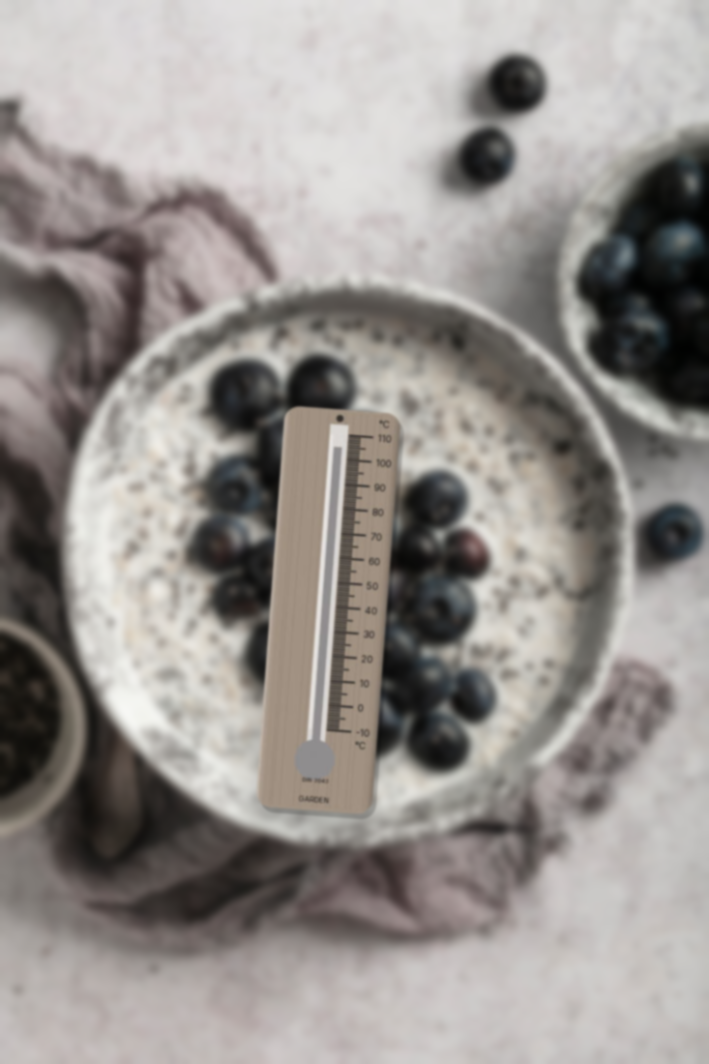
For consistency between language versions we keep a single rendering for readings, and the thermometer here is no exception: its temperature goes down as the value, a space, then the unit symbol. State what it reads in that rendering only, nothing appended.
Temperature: 105 °C
